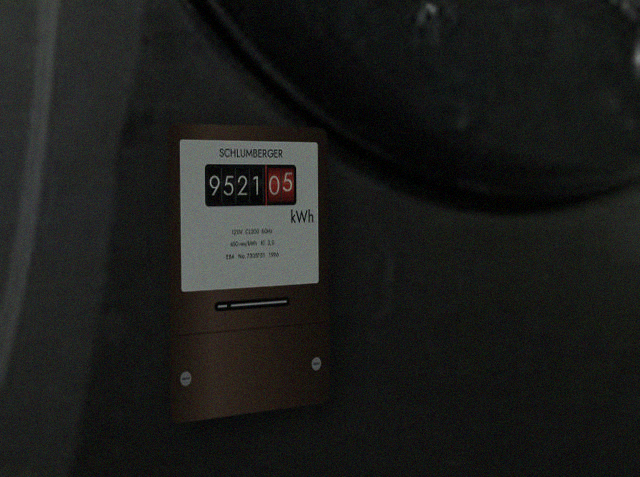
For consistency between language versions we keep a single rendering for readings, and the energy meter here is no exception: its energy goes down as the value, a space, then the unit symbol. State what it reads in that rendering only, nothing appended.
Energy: 9521.05 kWh
